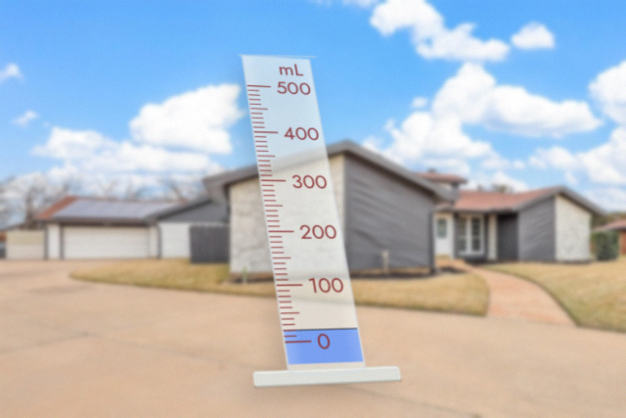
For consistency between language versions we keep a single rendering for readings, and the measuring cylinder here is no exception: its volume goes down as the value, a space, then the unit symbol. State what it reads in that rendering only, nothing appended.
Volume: 20 mL
